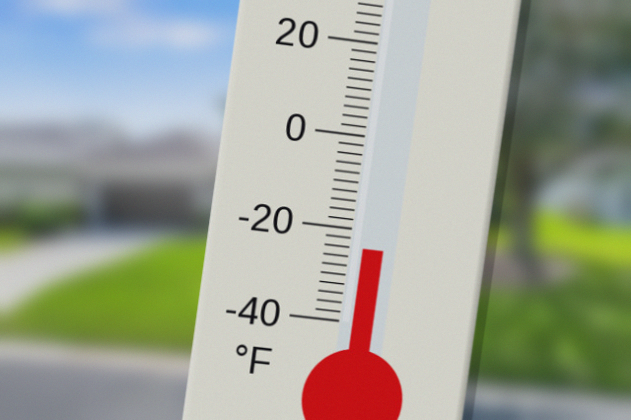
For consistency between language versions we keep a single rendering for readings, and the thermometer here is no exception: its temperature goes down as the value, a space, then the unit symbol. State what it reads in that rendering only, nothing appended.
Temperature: -24 °F
